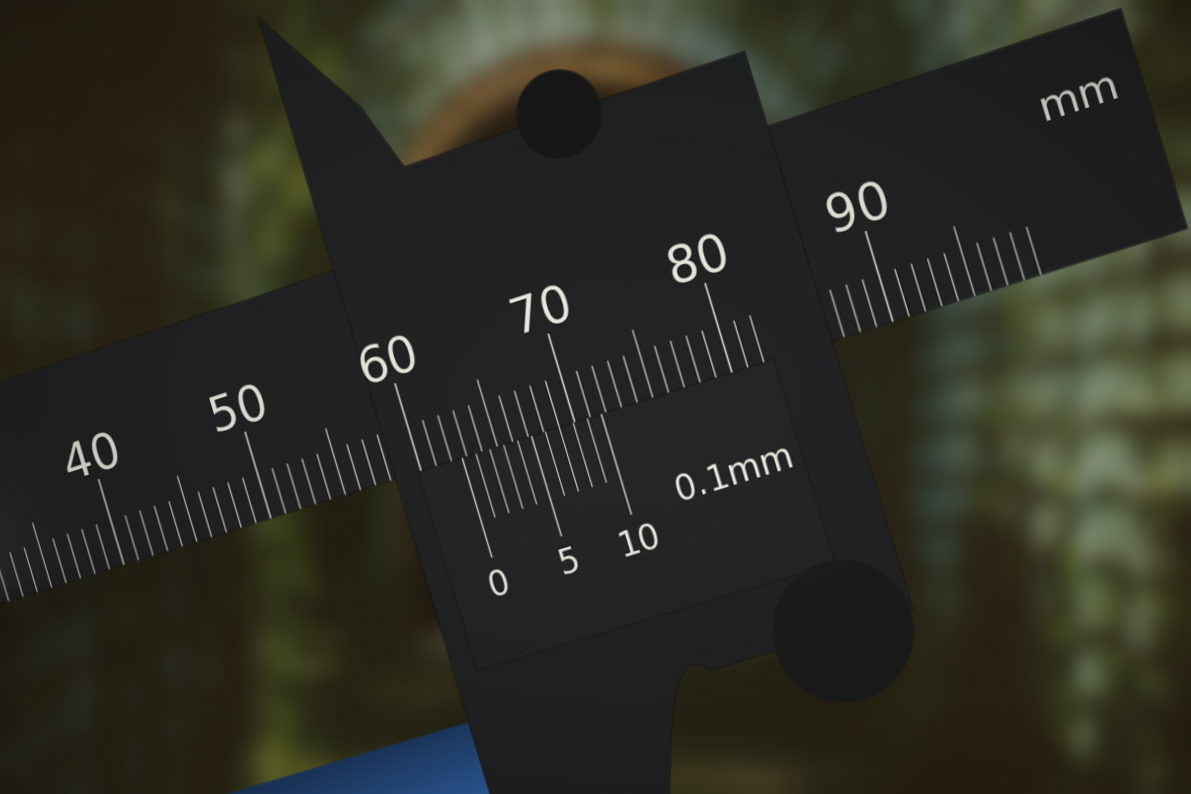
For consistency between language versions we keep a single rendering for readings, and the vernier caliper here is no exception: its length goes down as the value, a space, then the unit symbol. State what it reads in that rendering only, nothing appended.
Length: 62.7 mm
